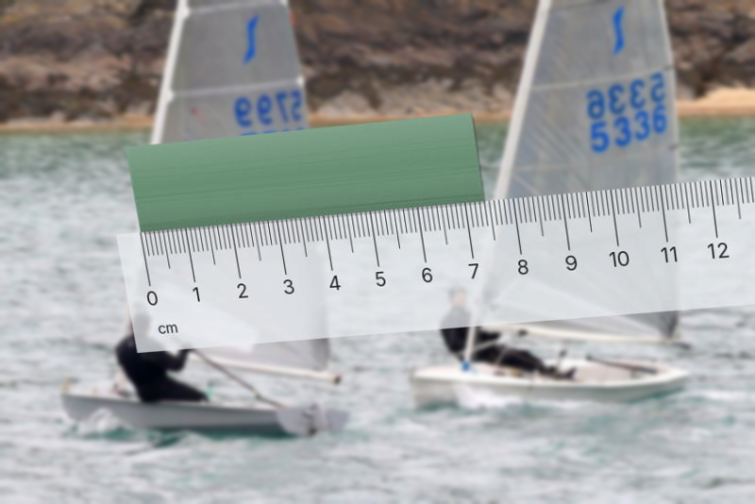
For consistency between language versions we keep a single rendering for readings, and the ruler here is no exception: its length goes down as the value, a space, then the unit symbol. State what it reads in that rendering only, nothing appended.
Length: 7.4 cm
